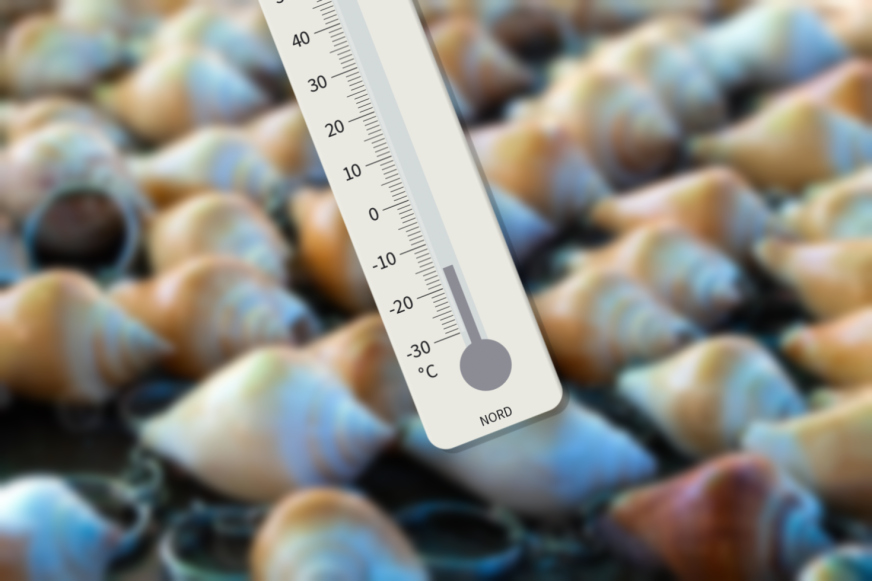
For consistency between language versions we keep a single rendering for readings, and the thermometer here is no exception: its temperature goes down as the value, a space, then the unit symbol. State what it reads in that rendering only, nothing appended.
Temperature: -16 °C
